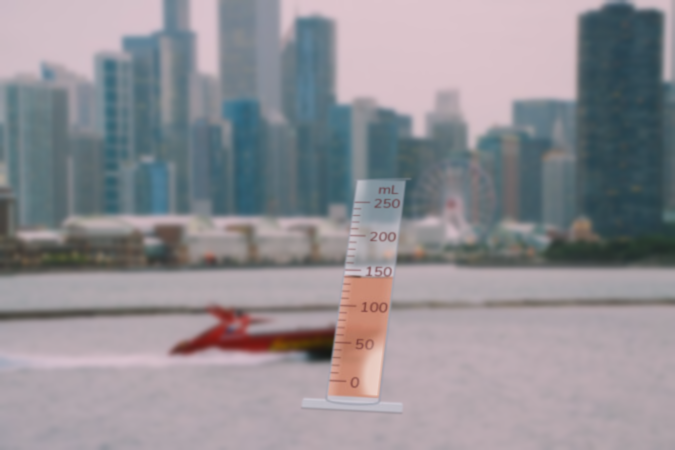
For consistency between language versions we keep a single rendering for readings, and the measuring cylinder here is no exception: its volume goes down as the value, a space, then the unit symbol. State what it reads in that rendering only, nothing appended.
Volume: 140 mL
